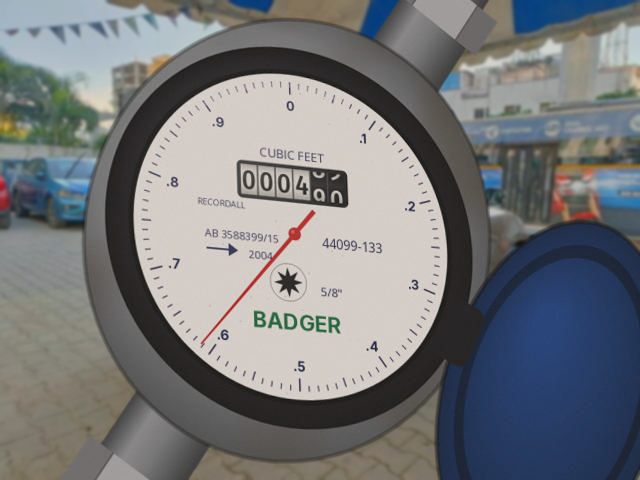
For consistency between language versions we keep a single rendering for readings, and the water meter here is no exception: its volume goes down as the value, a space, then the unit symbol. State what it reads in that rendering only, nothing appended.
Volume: 489.61 ft³
